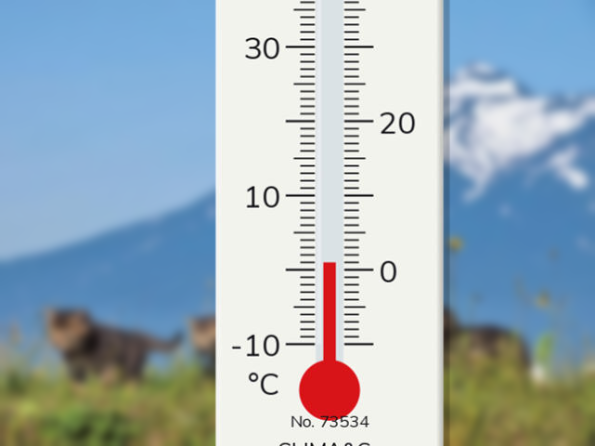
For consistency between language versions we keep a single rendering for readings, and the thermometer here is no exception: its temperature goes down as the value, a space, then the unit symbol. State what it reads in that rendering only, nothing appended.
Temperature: 1 °C
